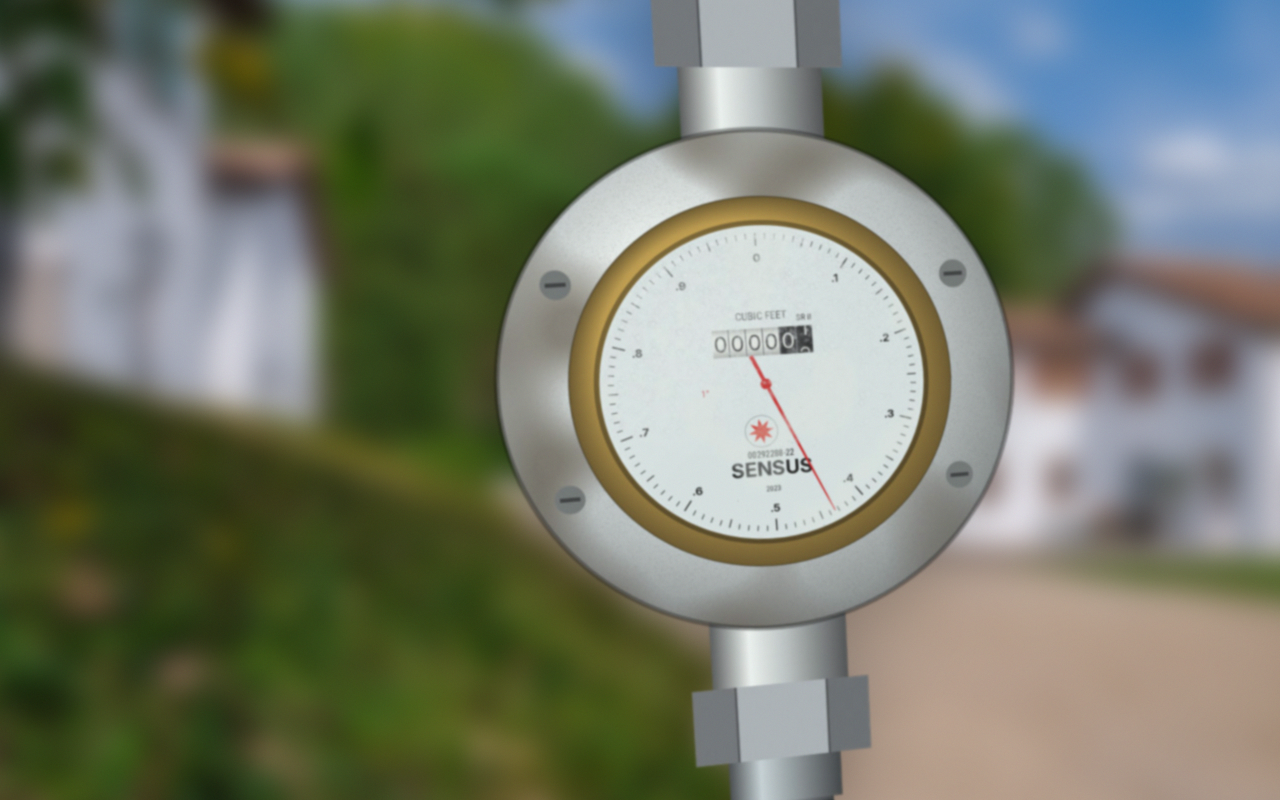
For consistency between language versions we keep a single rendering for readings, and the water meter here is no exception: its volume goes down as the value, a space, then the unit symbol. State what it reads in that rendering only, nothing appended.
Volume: 1.43 ft³
